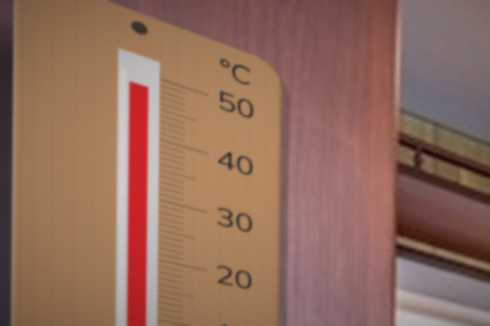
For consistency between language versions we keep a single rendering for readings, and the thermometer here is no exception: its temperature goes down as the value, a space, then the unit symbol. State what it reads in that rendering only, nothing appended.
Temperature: 48 °C
